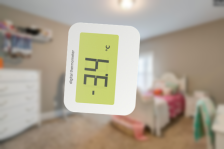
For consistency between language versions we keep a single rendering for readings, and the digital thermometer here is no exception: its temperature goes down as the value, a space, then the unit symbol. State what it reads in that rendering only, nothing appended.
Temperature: -3.4 °C
